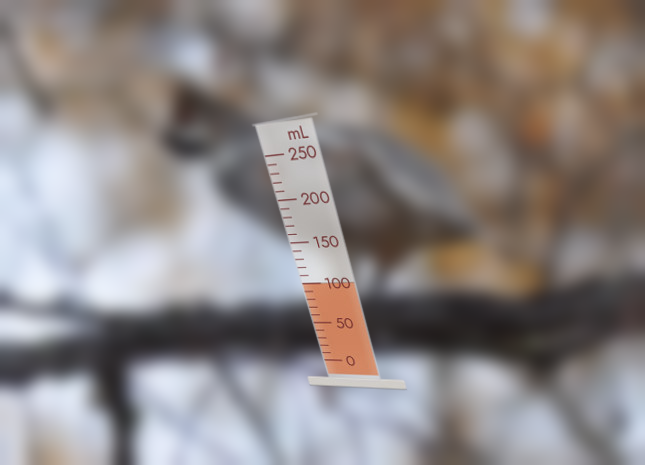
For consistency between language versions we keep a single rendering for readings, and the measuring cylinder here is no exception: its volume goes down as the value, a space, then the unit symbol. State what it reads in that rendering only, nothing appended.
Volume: 100 mL
